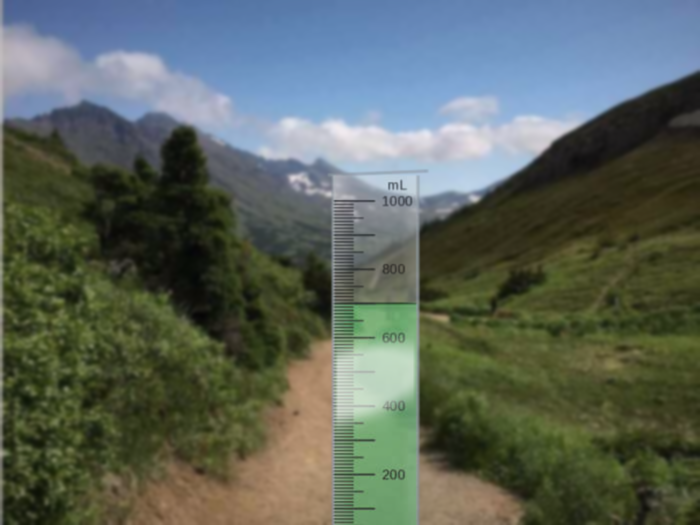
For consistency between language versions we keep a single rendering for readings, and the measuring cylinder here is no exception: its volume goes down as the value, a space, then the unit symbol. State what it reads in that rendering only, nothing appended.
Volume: 700 mL
